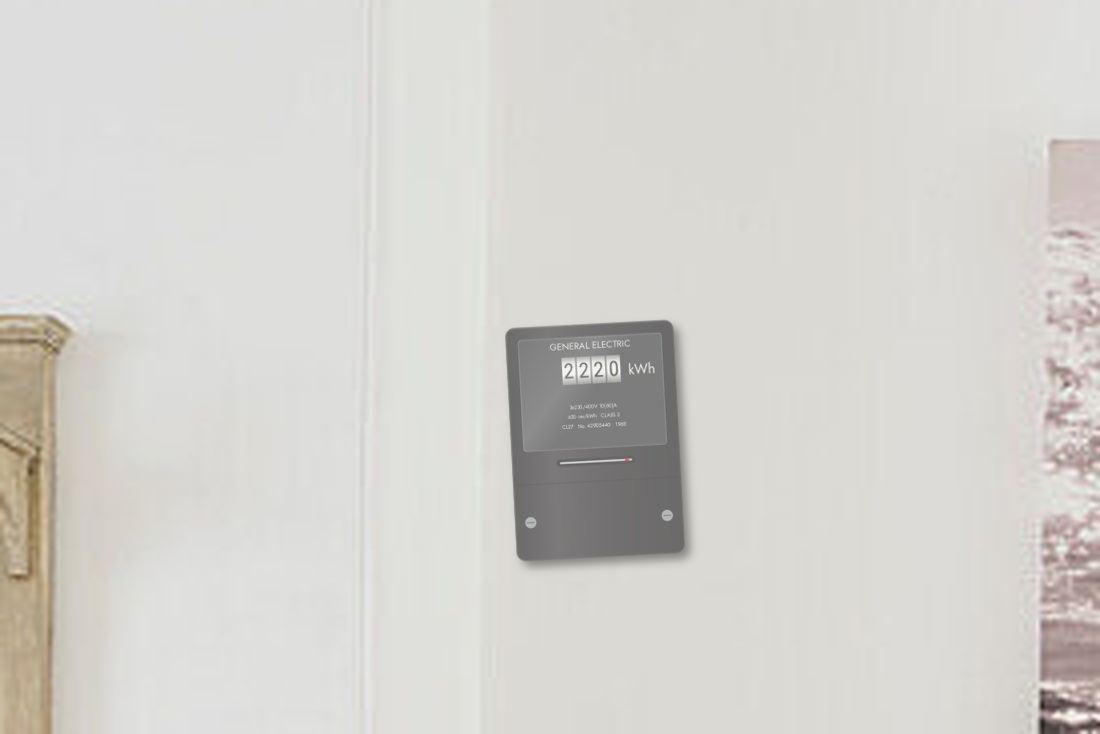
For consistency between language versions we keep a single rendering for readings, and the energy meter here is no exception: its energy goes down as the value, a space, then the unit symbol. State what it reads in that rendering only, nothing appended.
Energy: 2220 kWh
